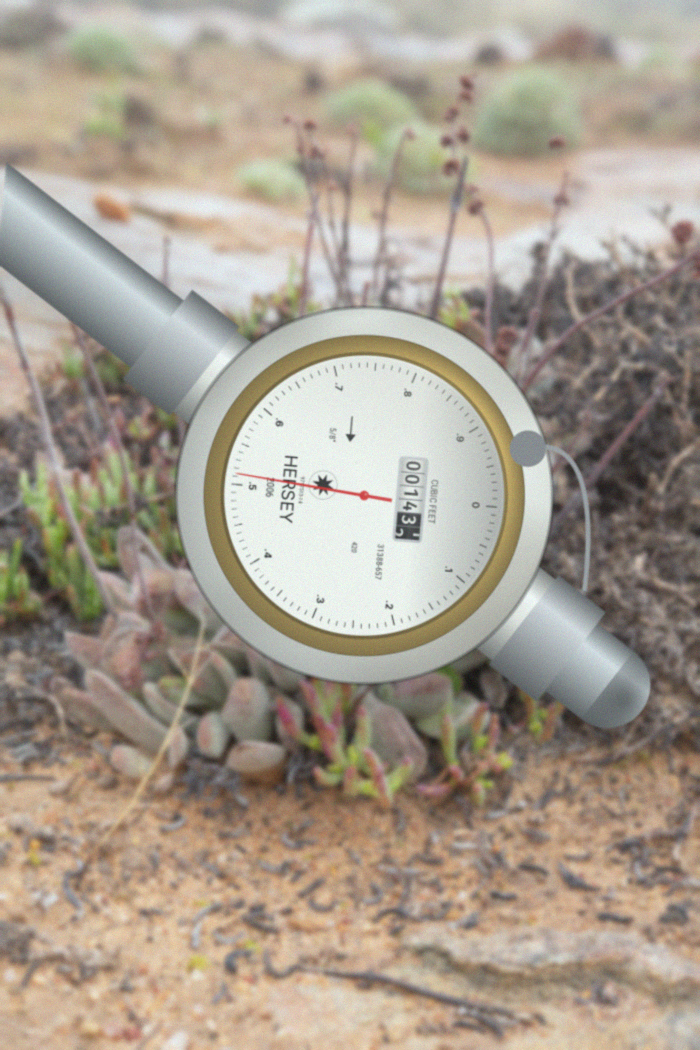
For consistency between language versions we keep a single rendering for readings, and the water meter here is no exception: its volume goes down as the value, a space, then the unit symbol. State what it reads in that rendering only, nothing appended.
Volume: 1431.51 ft³
